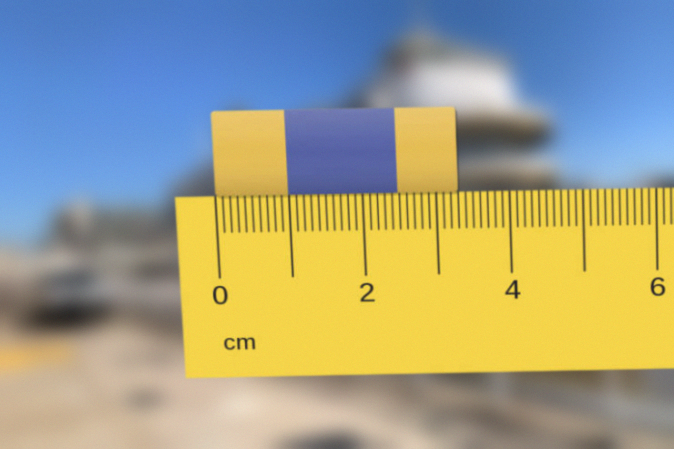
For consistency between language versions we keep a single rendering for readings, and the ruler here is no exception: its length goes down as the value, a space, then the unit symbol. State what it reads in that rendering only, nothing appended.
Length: 3.3 cm
